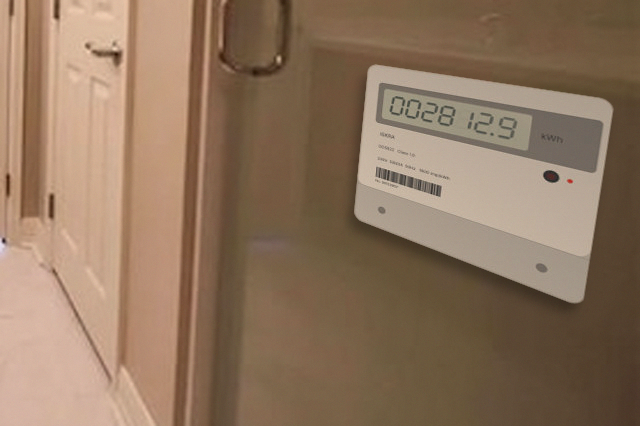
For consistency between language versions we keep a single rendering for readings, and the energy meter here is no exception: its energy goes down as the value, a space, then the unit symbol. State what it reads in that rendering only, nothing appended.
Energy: 2812.9 kWh
